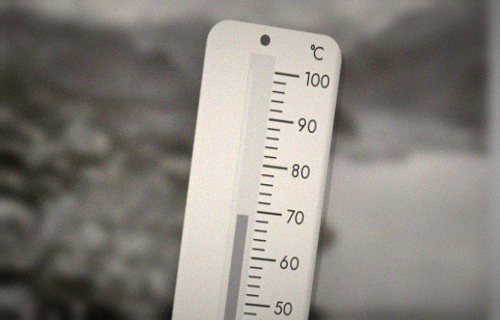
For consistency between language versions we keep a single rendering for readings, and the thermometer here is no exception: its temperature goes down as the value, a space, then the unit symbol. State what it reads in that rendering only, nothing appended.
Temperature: 69 °C
